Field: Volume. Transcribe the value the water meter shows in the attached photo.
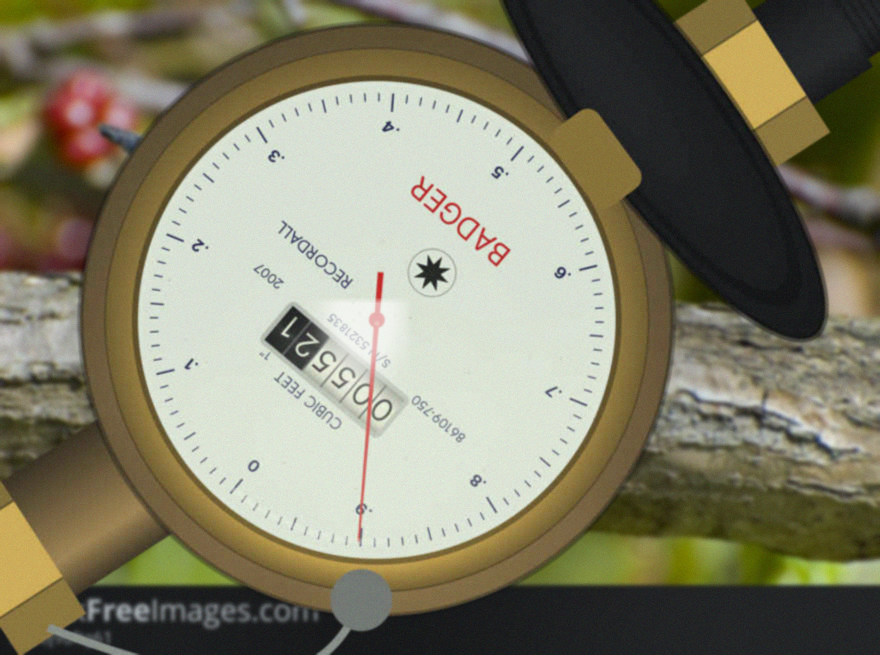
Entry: 5520.90 ft³
